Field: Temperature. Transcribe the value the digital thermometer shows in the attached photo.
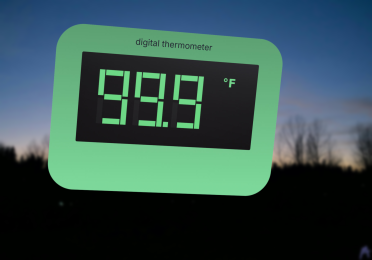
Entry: 99.9 °F
